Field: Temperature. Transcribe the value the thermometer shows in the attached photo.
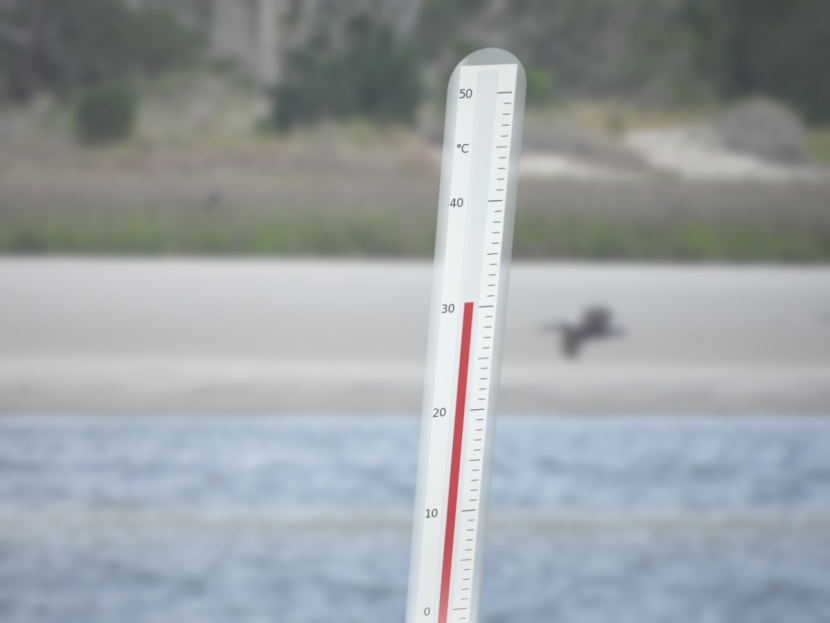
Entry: 30.5 °C
